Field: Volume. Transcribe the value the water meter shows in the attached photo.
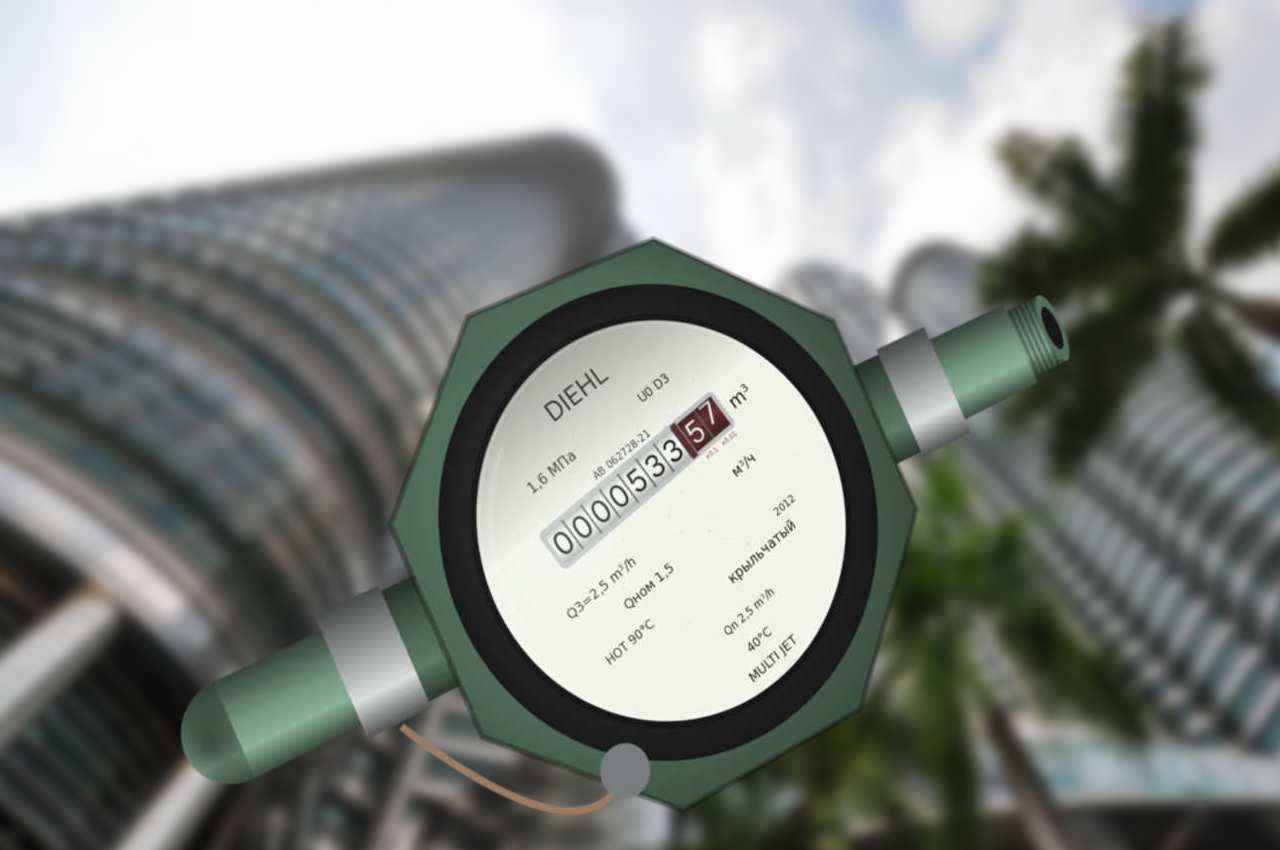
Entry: 533.57 m³
